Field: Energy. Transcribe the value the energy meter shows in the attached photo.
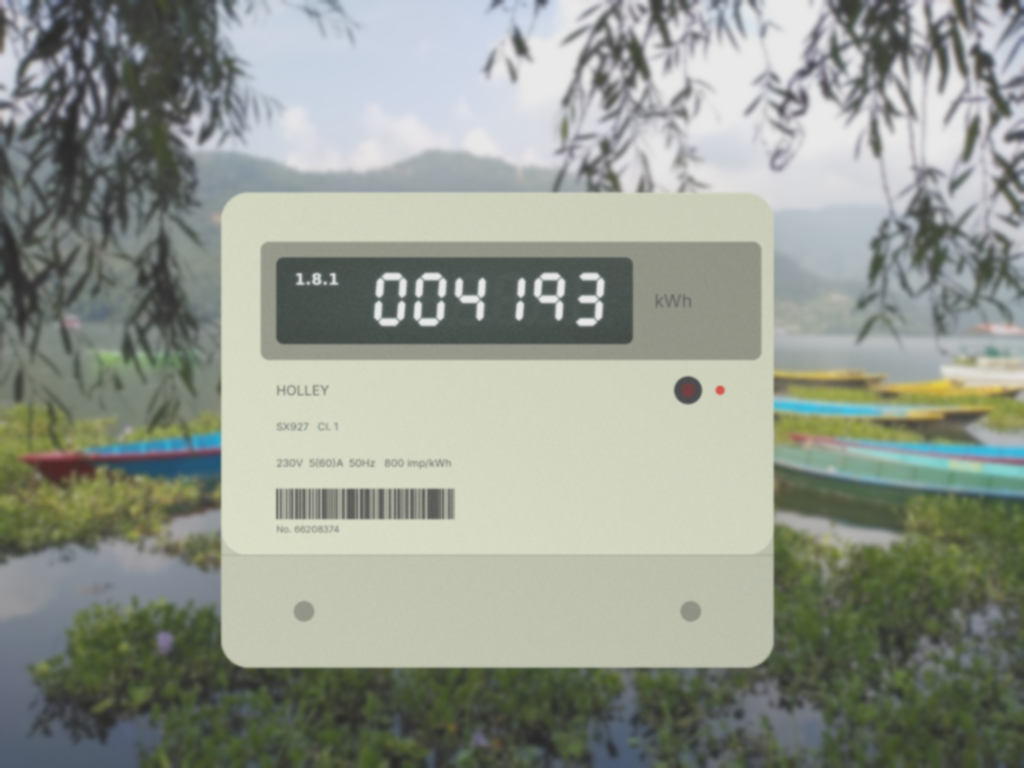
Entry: 4193 kWh
